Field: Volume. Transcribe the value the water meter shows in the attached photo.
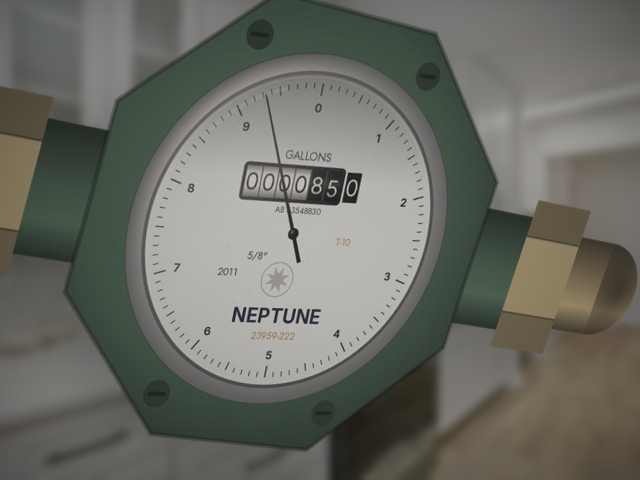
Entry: 849.3 gal
